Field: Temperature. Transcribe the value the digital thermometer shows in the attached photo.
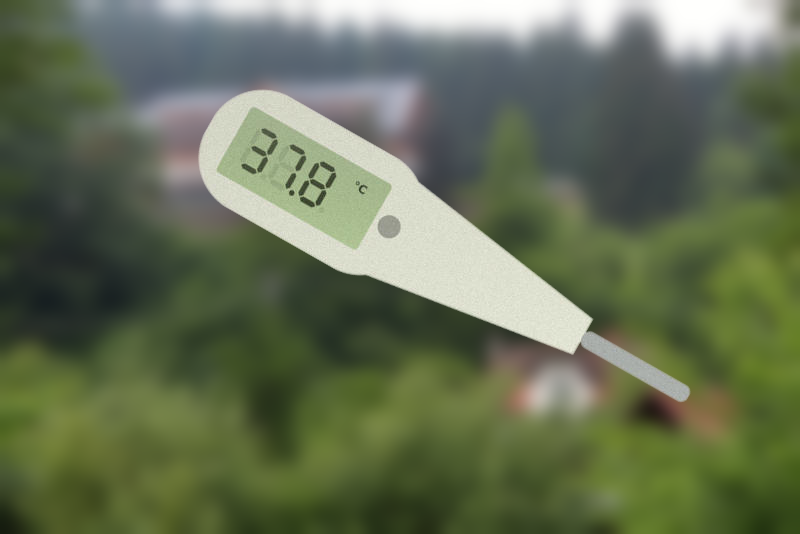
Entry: 37.8 °C
